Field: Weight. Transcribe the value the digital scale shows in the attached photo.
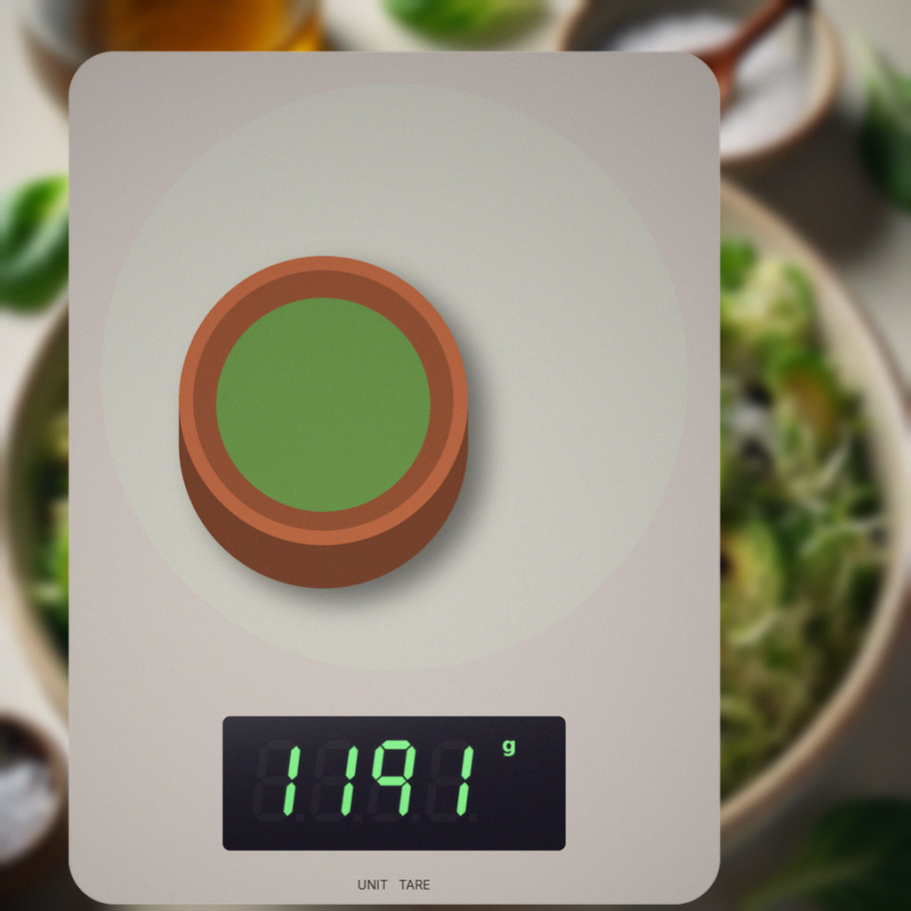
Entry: 1191 g
